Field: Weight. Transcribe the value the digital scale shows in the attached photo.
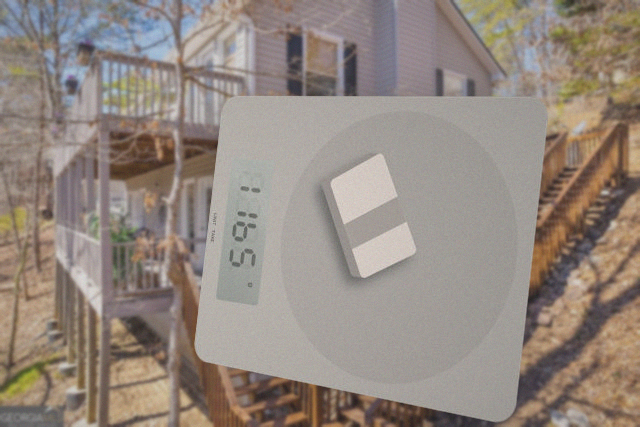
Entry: 1165 g
